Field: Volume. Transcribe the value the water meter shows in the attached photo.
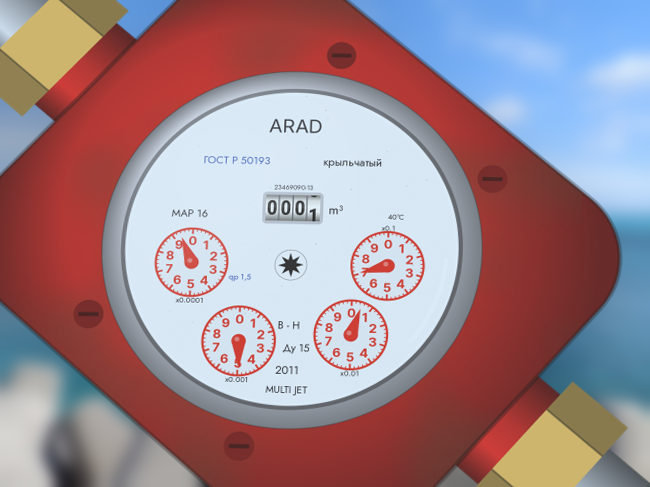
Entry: 0.7049 m³
